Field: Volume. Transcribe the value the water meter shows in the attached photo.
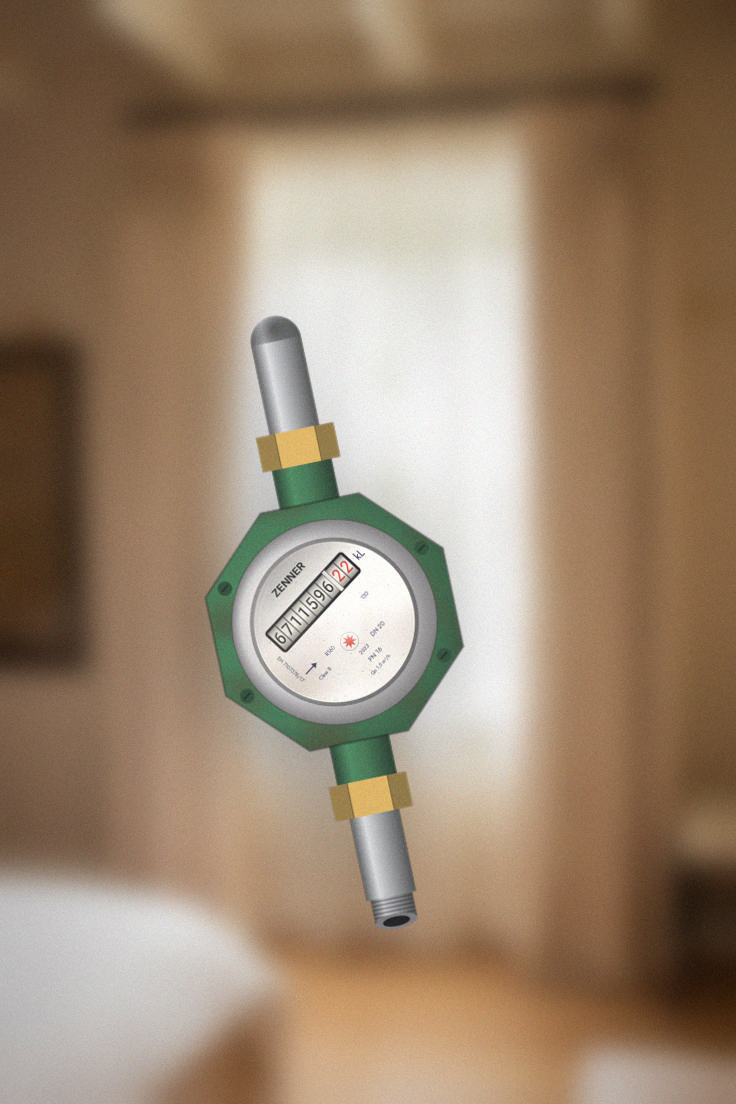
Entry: 6711596.22 kL
